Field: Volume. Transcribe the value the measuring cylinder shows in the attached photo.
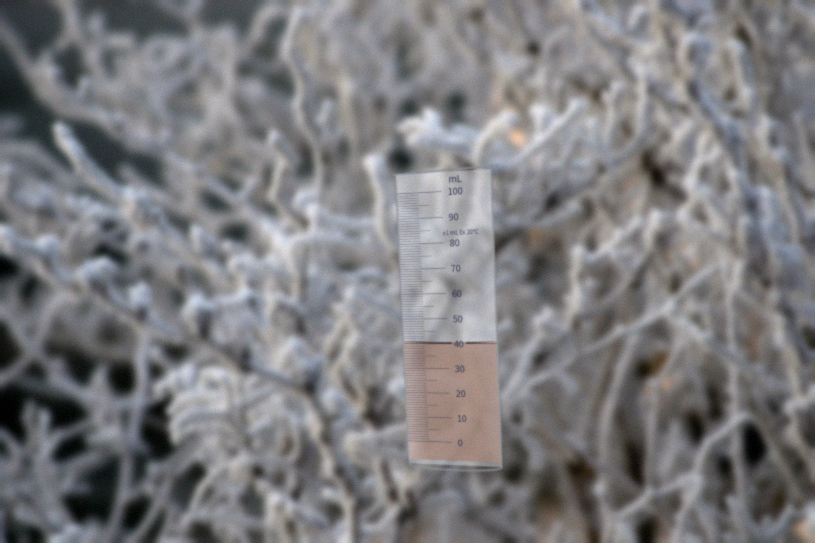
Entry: 40 mL
